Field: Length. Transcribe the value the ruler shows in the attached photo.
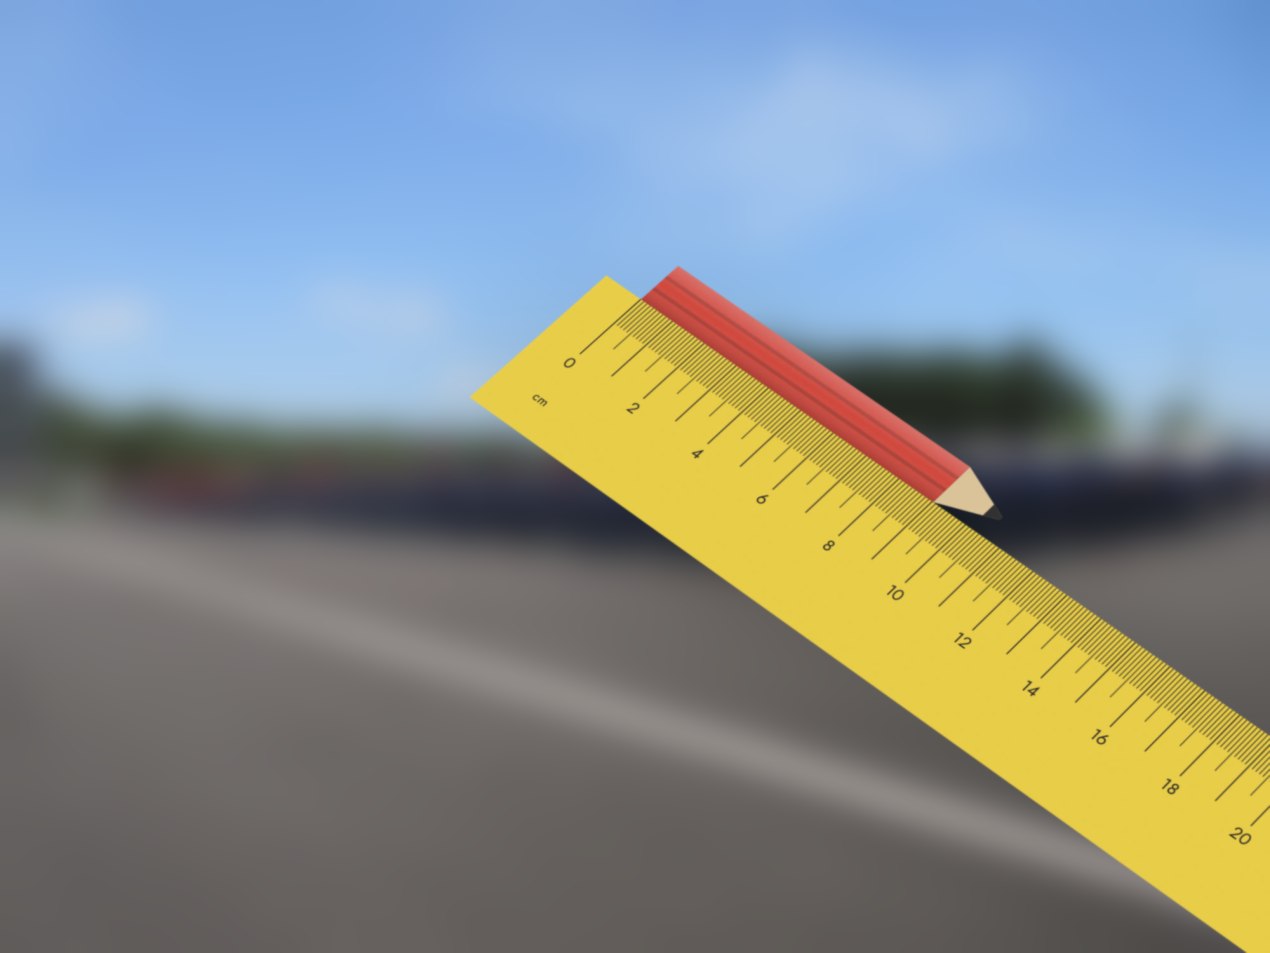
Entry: 10.5 cm
